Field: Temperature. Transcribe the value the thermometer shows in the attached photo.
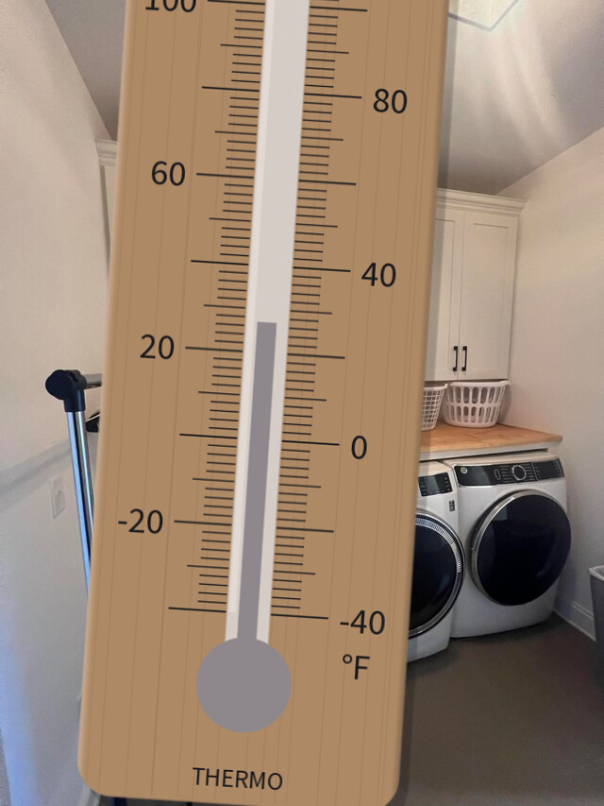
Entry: 27 °F
